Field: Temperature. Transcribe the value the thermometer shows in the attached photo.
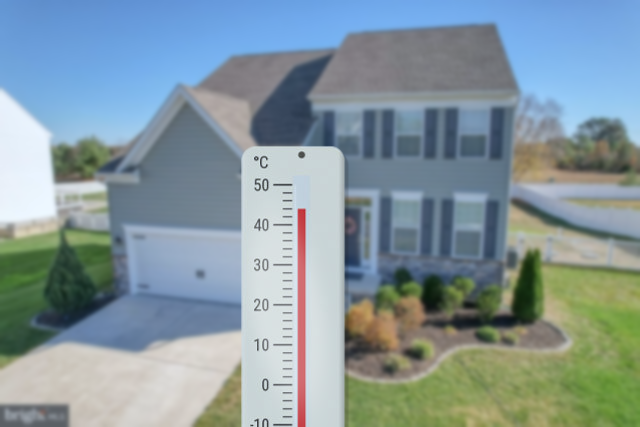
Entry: 44 °C
